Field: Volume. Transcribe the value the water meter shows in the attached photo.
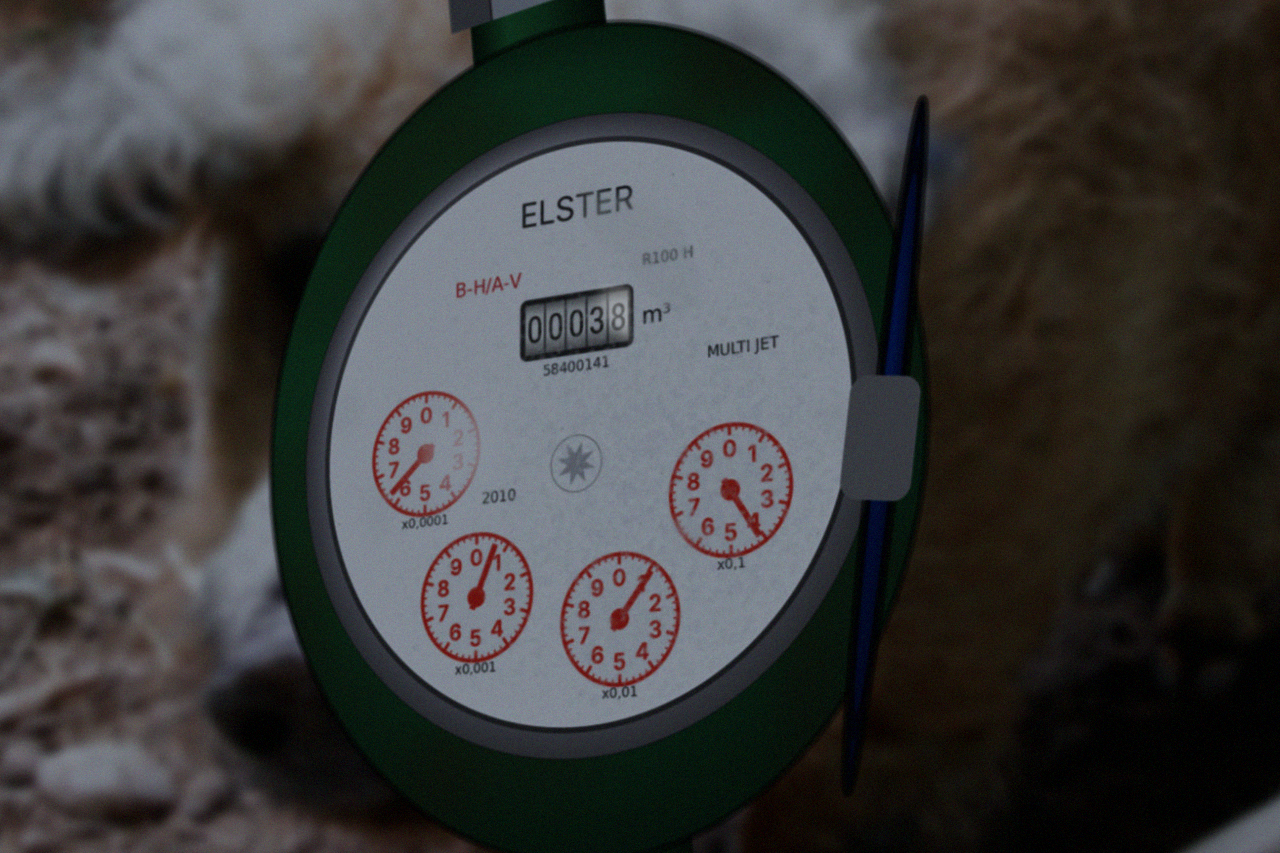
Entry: 38.4106 m³
